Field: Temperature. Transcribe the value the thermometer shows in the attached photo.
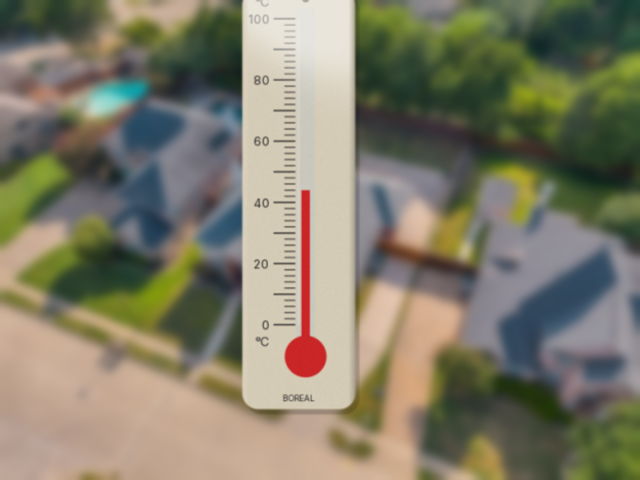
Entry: 44 °C
